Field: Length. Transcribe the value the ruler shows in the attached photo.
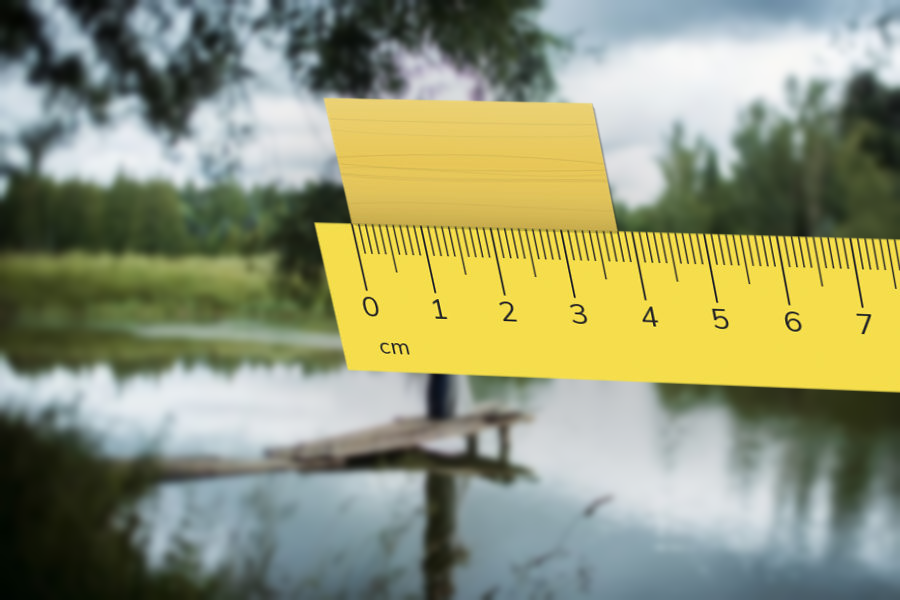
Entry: 3.8 cm
